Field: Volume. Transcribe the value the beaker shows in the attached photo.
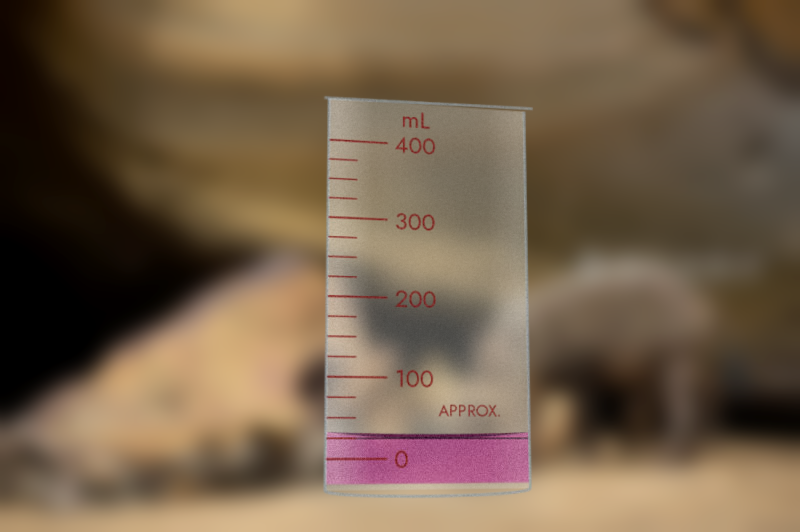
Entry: 25 mL
